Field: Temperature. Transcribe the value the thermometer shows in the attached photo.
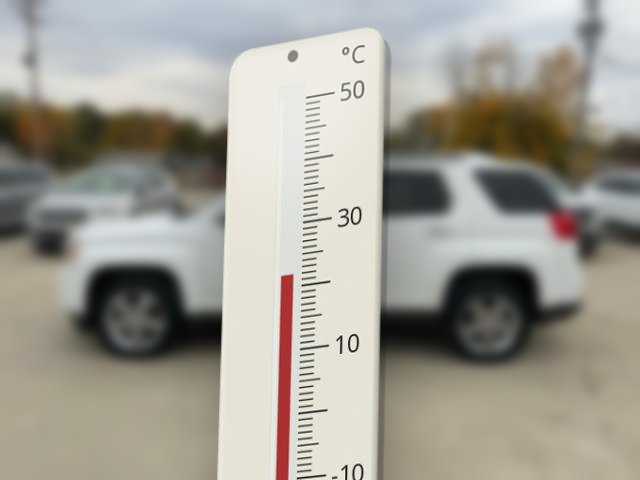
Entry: 22 °C
